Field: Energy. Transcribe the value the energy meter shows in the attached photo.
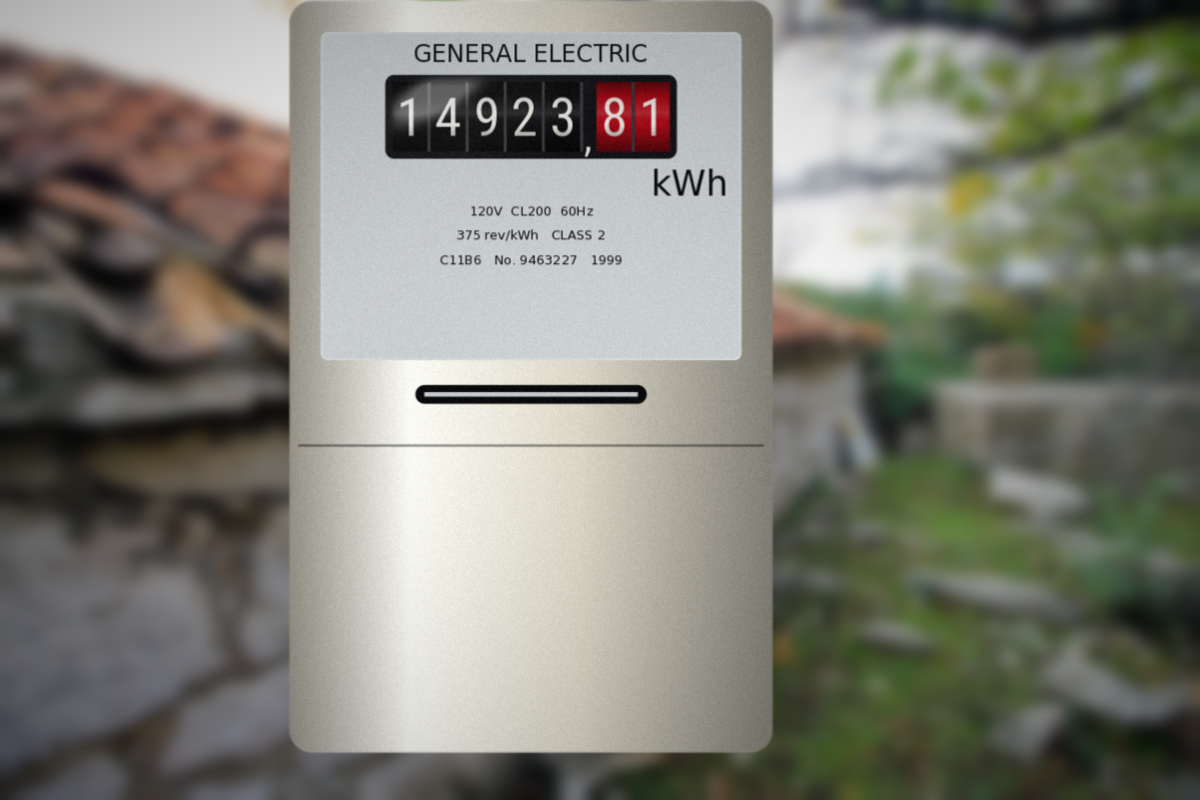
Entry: 14923.81 kWh
